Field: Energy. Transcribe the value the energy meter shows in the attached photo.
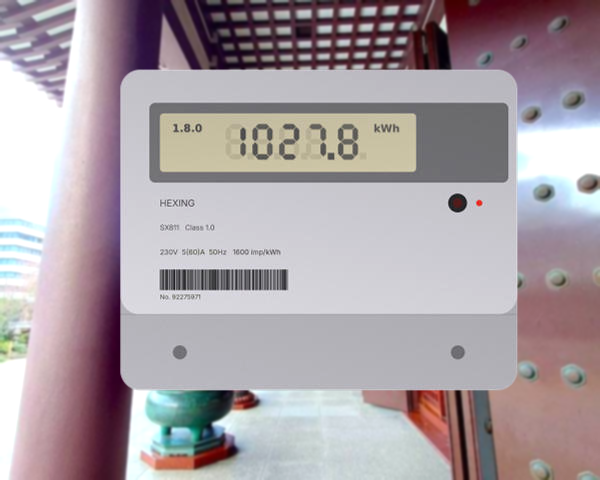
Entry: 1027.8 kWh
